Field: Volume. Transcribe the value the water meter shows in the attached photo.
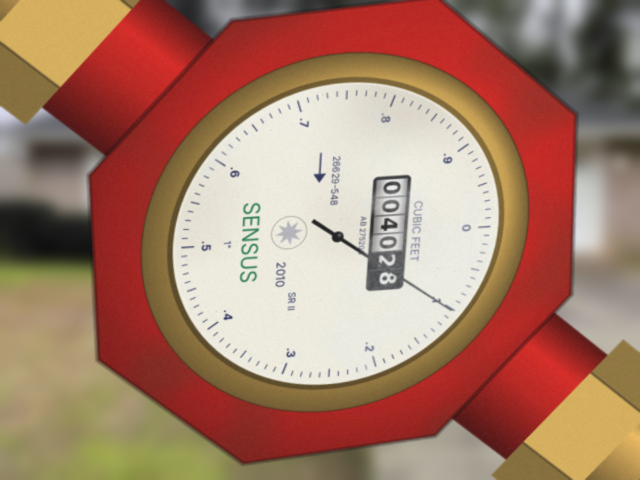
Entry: 4028.10 ft³
